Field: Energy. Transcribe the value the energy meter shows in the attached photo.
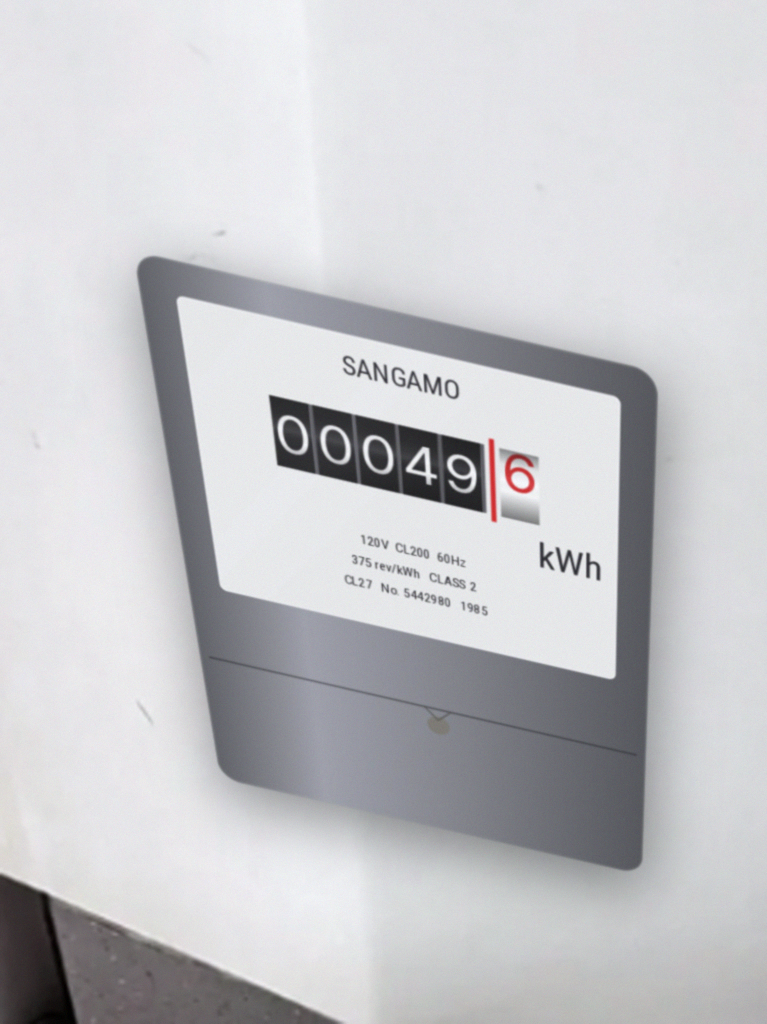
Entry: 49.6 kWh
